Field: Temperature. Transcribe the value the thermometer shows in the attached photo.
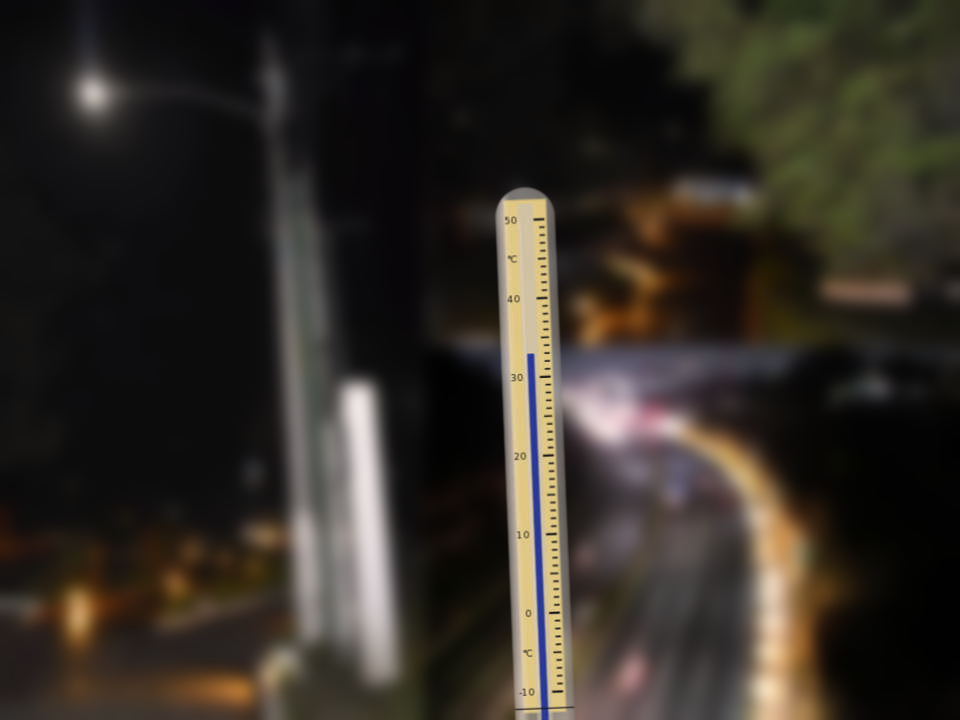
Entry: 33 °C
